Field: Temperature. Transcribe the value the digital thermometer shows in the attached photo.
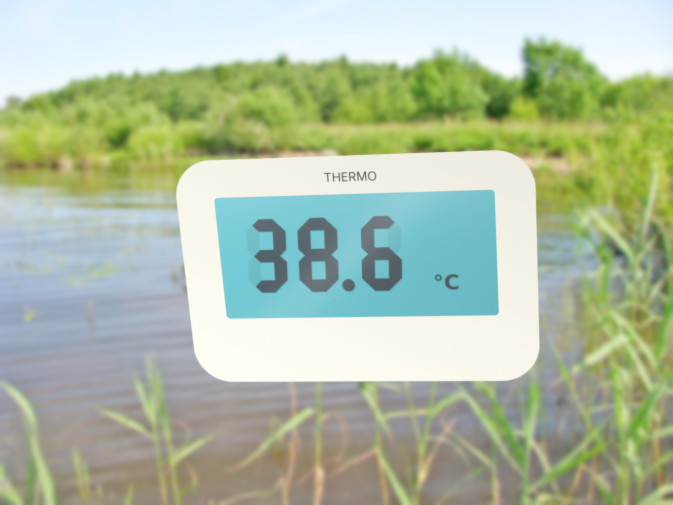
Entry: 38.6 °C
